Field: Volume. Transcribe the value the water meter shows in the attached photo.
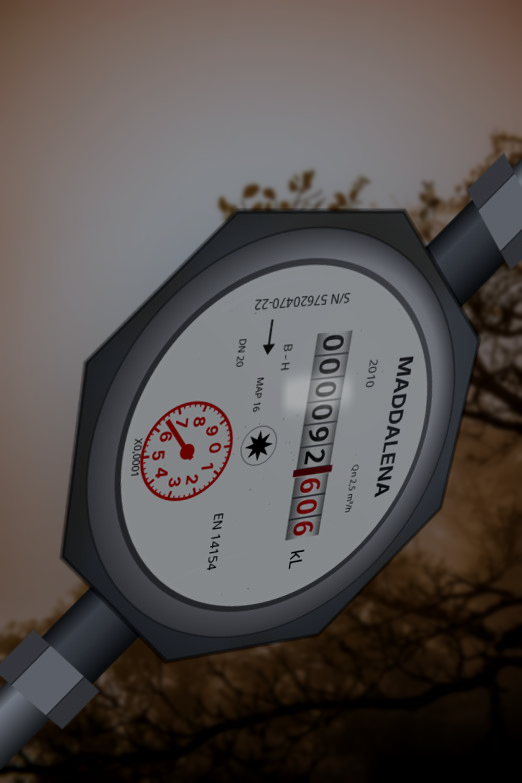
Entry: 92.6066 kL
